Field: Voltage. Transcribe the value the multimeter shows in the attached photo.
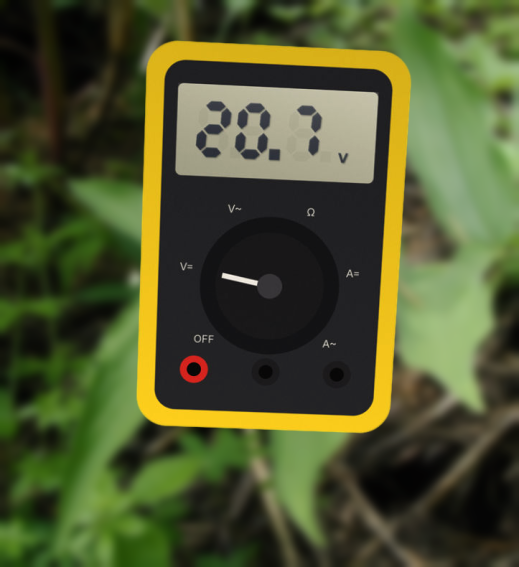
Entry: 20.7 V
